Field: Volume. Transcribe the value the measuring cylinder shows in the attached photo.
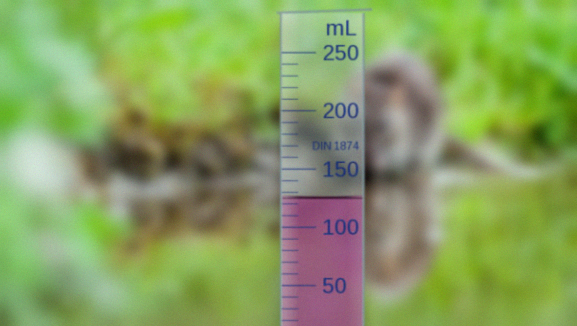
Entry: 125 mL
